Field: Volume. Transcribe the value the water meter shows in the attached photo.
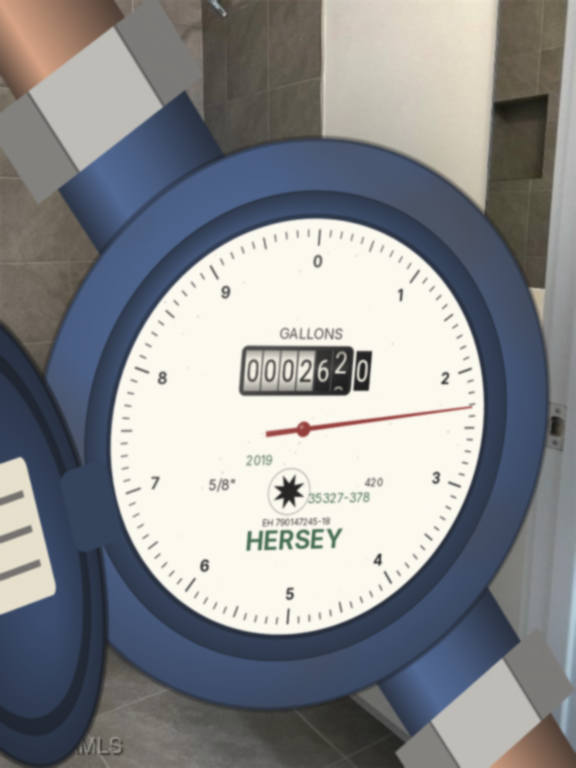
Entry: 2622.3 gal
